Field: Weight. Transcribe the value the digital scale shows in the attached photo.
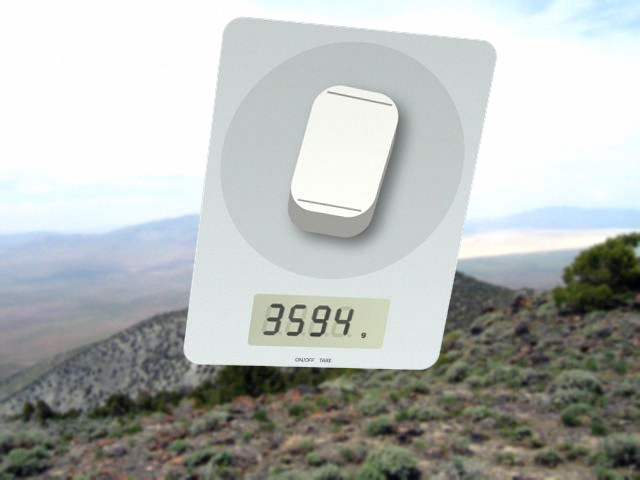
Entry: 3594 g
